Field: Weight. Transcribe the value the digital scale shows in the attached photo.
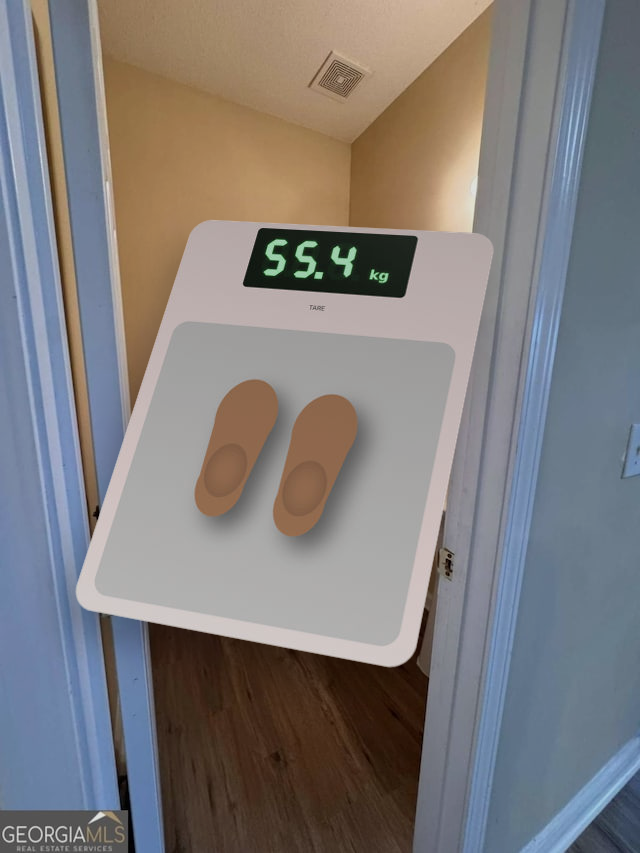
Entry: 55.4 kg
